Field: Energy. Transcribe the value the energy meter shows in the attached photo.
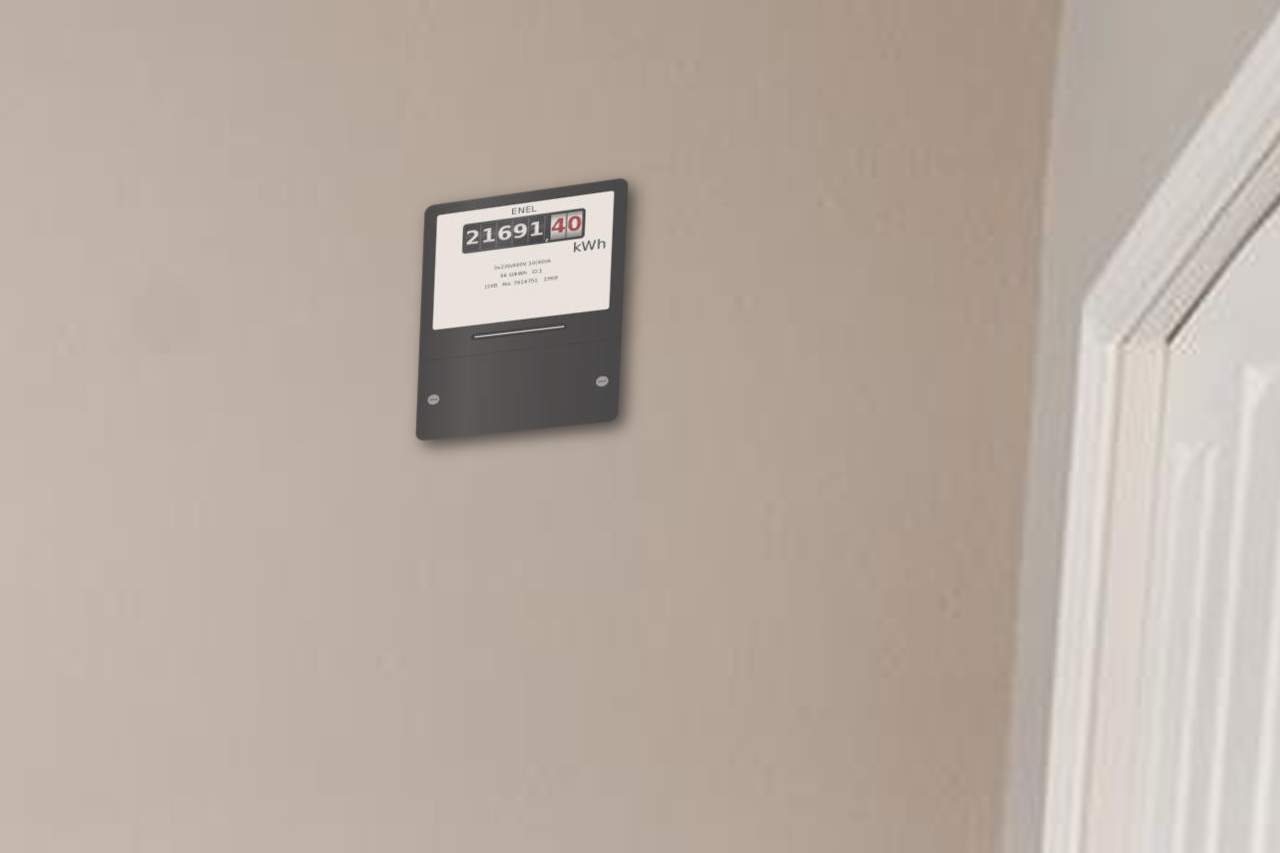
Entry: 21691.40 kWh
